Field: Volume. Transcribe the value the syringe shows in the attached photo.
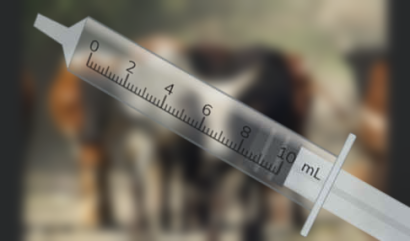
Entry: 8.4 mL
